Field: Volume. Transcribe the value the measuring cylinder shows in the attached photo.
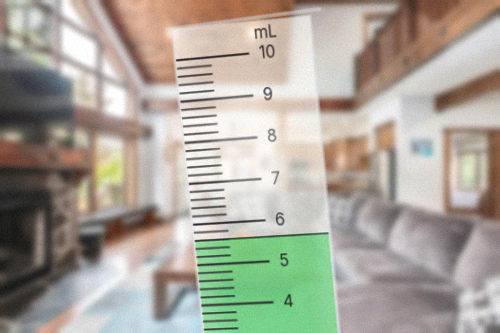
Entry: 5.6 mL
